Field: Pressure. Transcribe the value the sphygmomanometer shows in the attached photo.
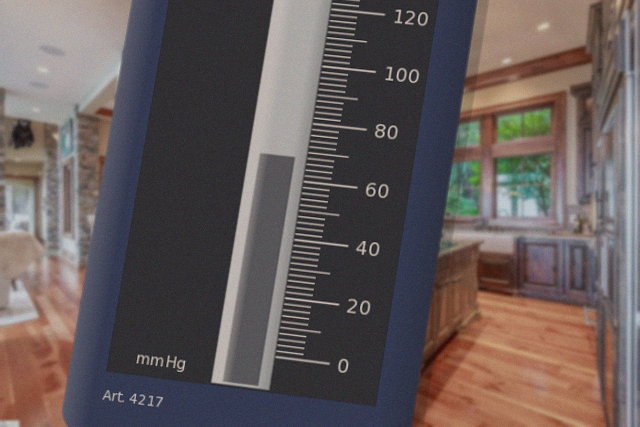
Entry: 68 mmHg
